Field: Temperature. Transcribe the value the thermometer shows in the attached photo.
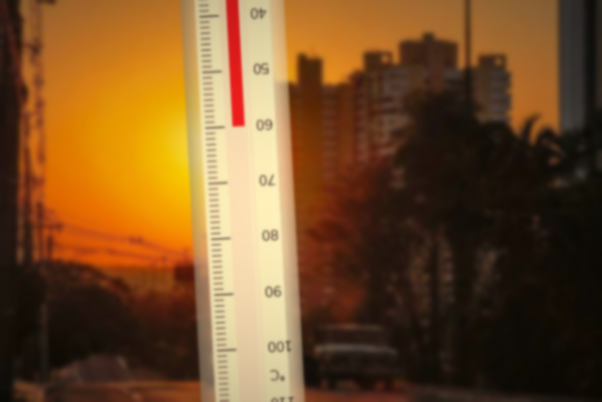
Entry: 60 °C
